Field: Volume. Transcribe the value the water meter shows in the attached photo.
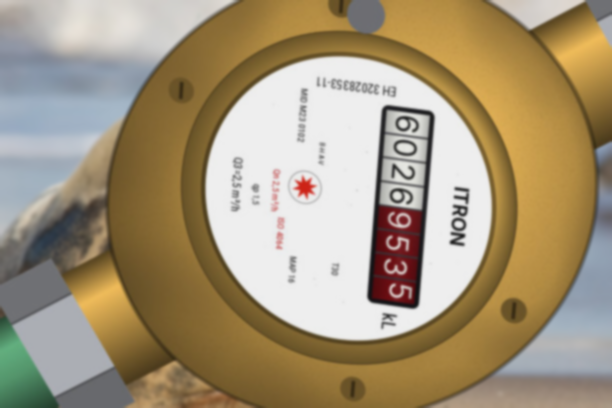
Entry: 6026.9535 kL
